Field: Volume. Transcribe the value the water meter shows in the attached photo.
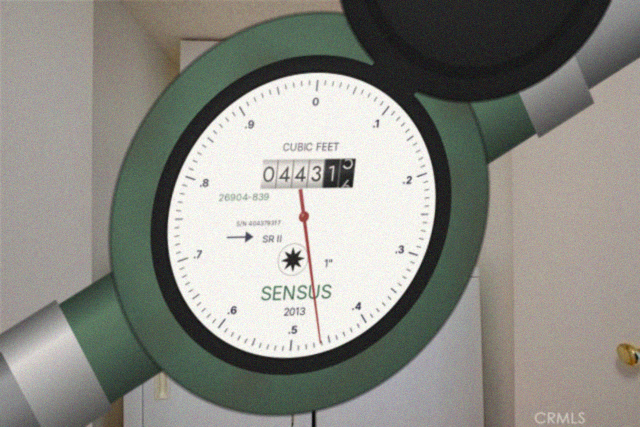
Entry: 44315.46 ft³
